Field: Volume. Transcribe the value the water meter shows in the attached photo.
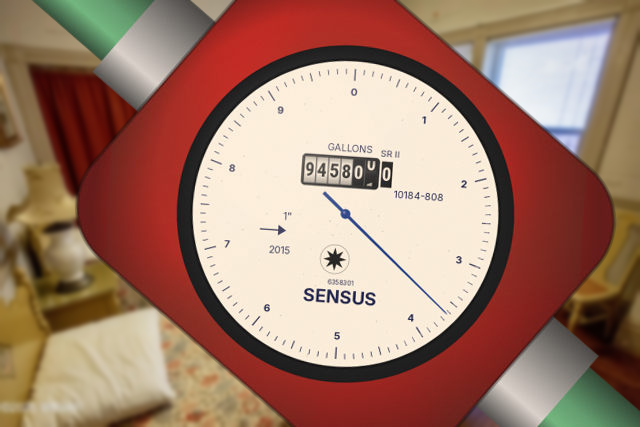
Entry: 9458003.6 gal
